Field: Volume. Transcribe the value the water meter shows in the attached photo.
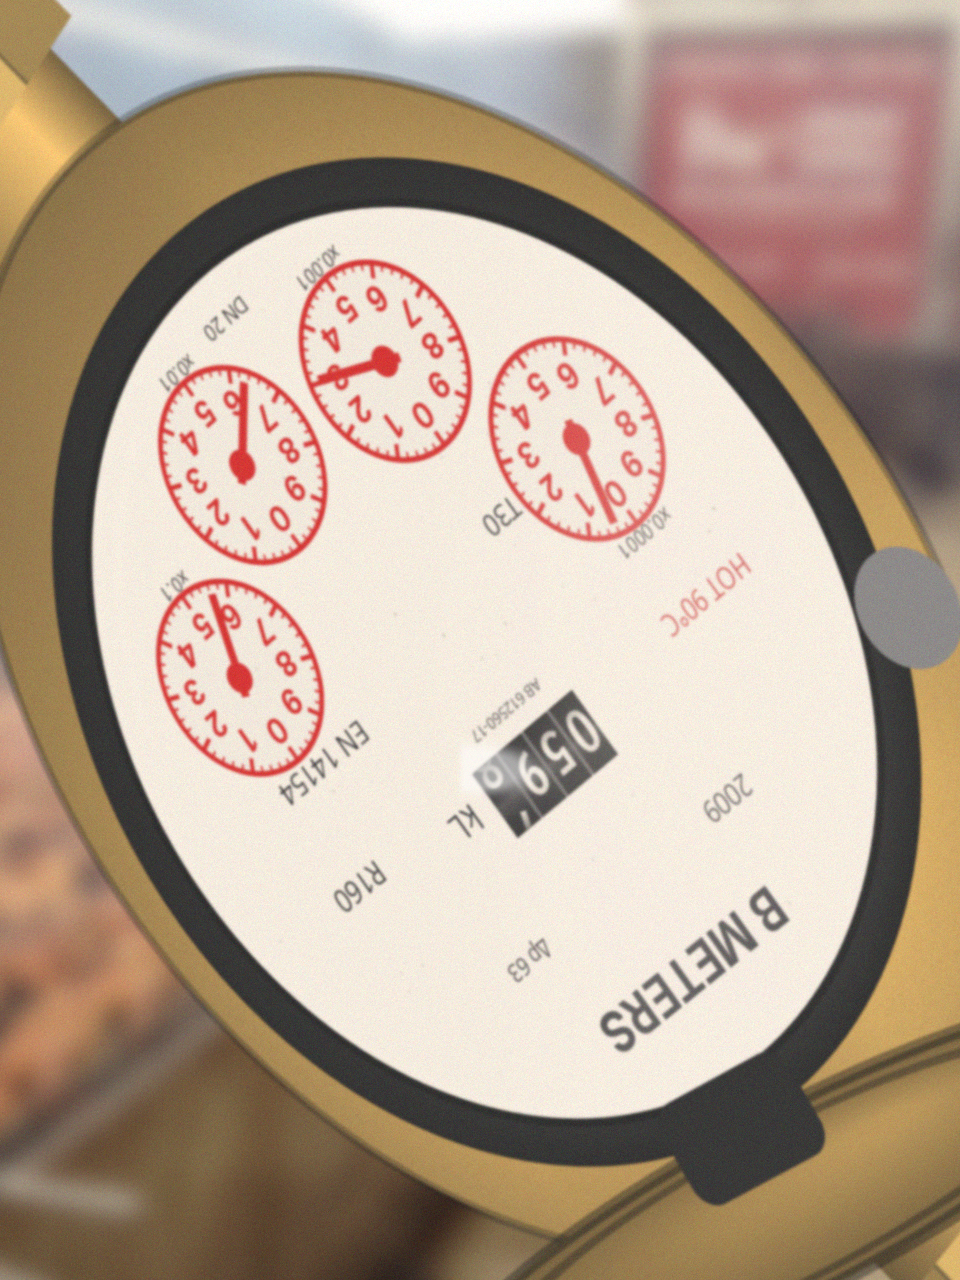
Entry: 597.5630 kL
